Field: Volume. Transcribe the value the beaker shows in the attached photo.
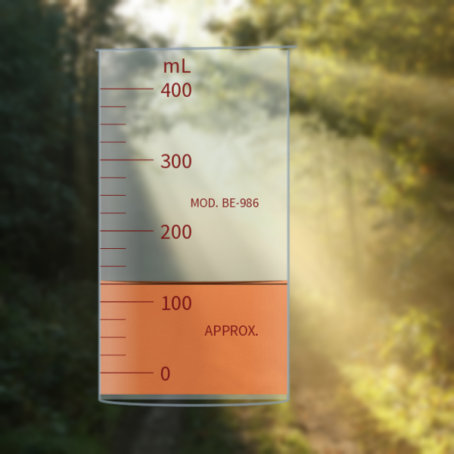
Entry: 125 mL
